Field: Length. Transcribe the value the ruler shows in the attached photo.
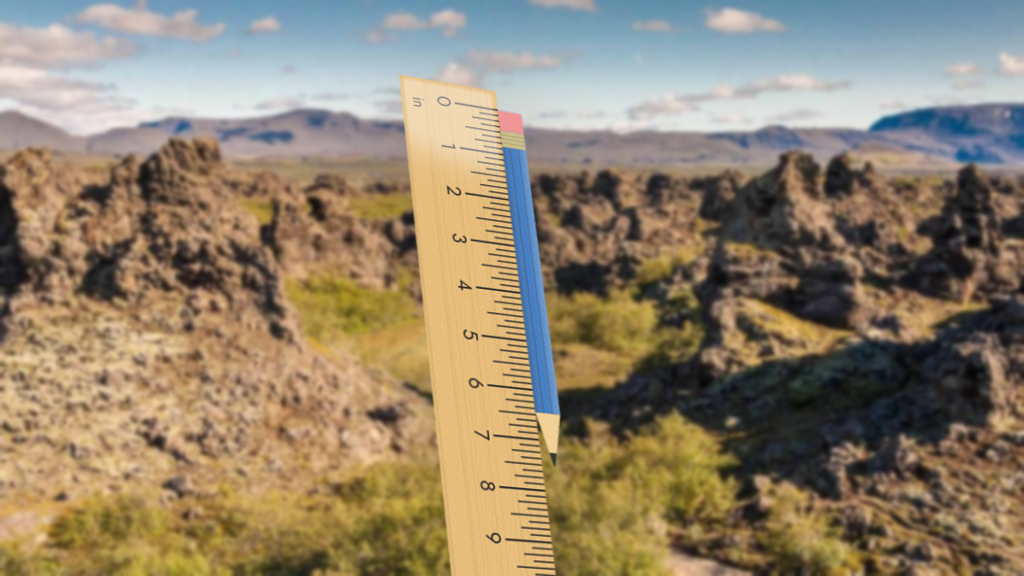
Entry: 7.5 in
